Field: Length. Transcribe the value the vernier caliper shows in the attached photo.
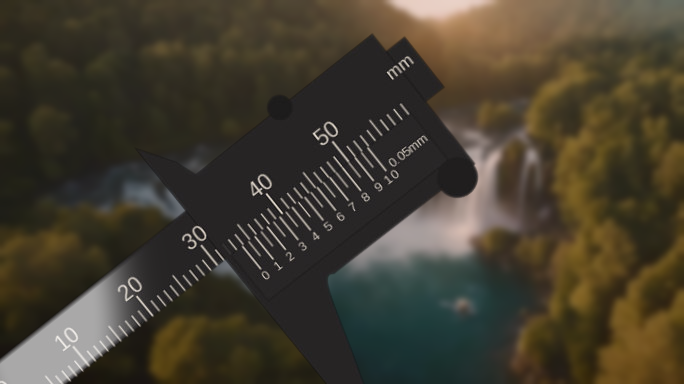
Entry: 33.8 mm
